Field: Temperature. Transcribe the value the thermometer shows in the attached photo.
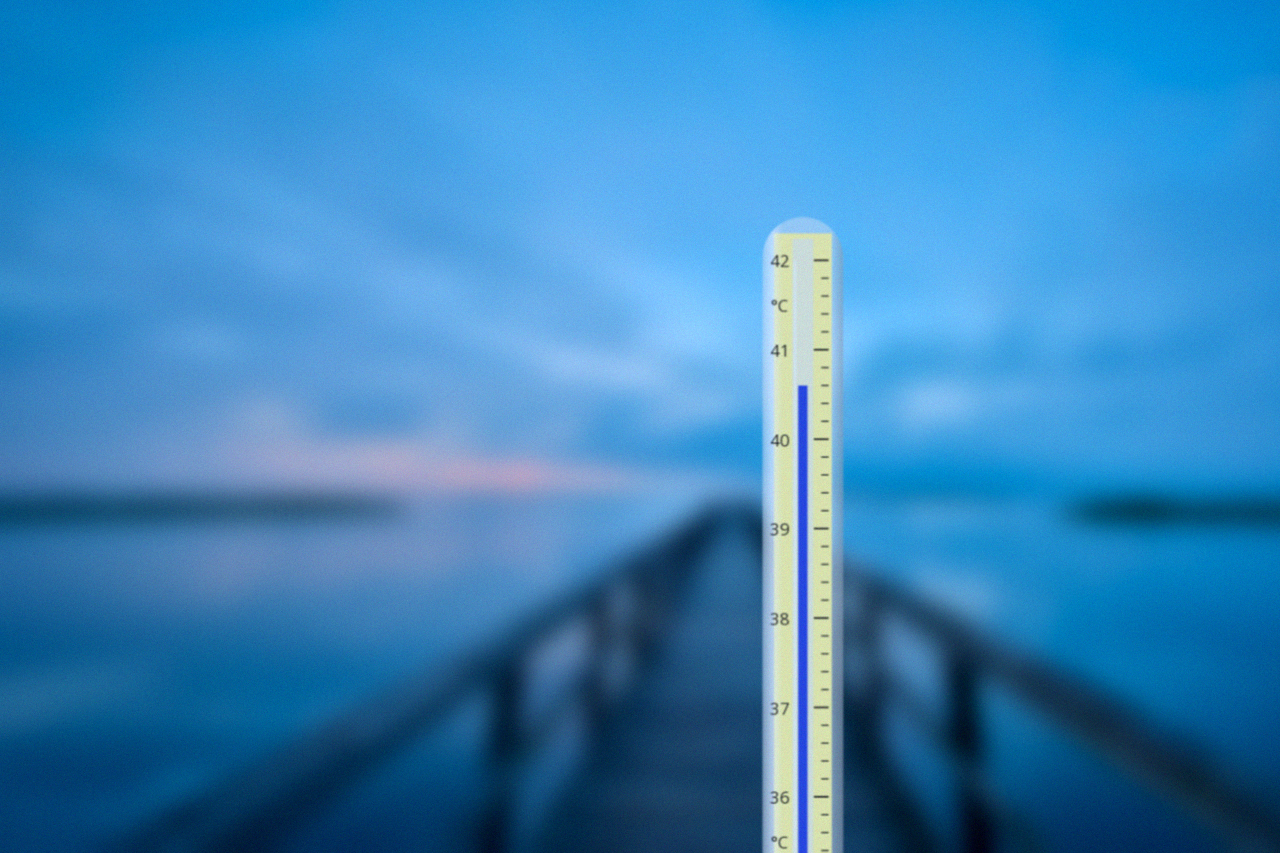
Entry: 40.6 °C
